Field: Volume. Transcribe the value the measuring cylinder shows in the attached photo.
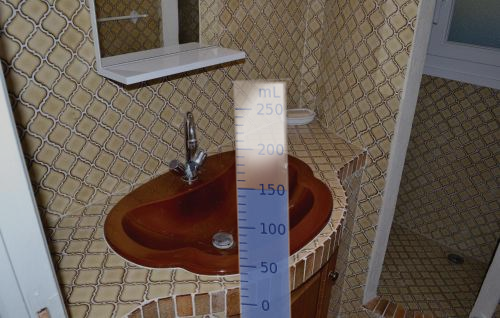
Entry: 150 mL
